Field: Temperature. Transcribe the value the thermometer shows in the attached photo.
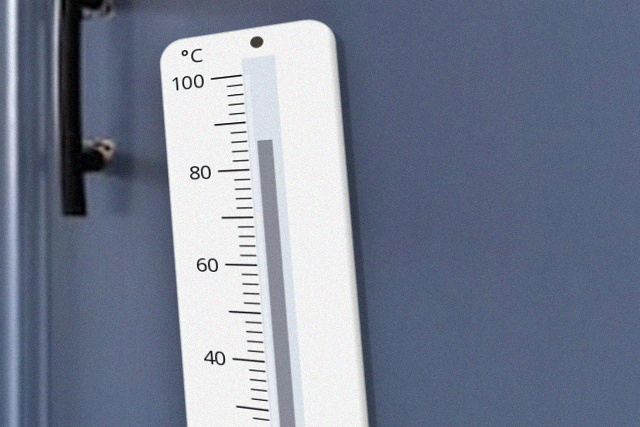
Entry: 86 °C
